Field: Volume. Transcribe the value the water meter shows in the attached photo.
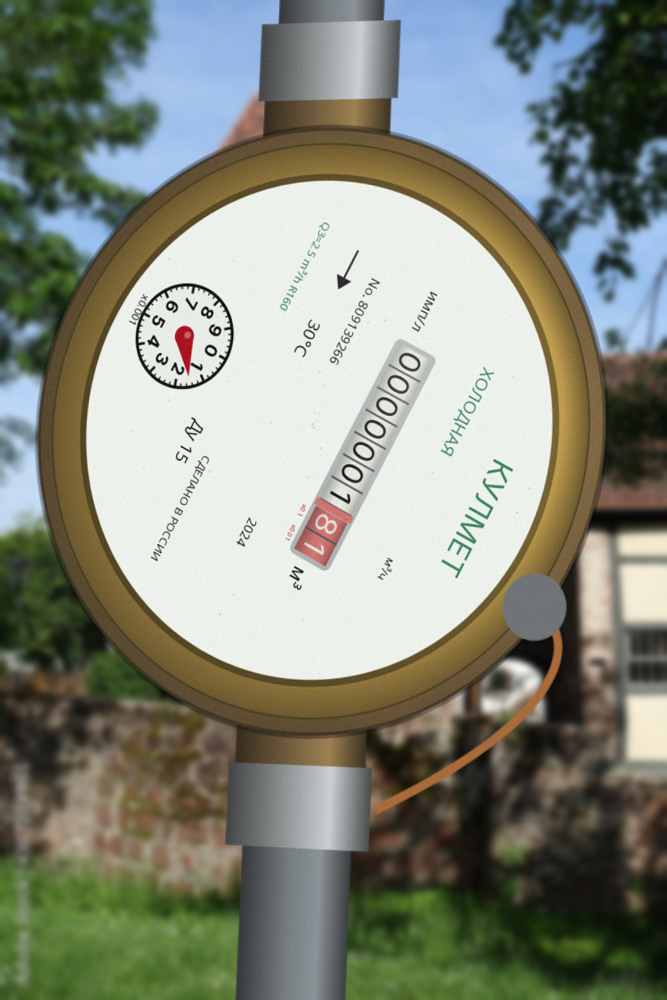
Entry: 1.811 m³
